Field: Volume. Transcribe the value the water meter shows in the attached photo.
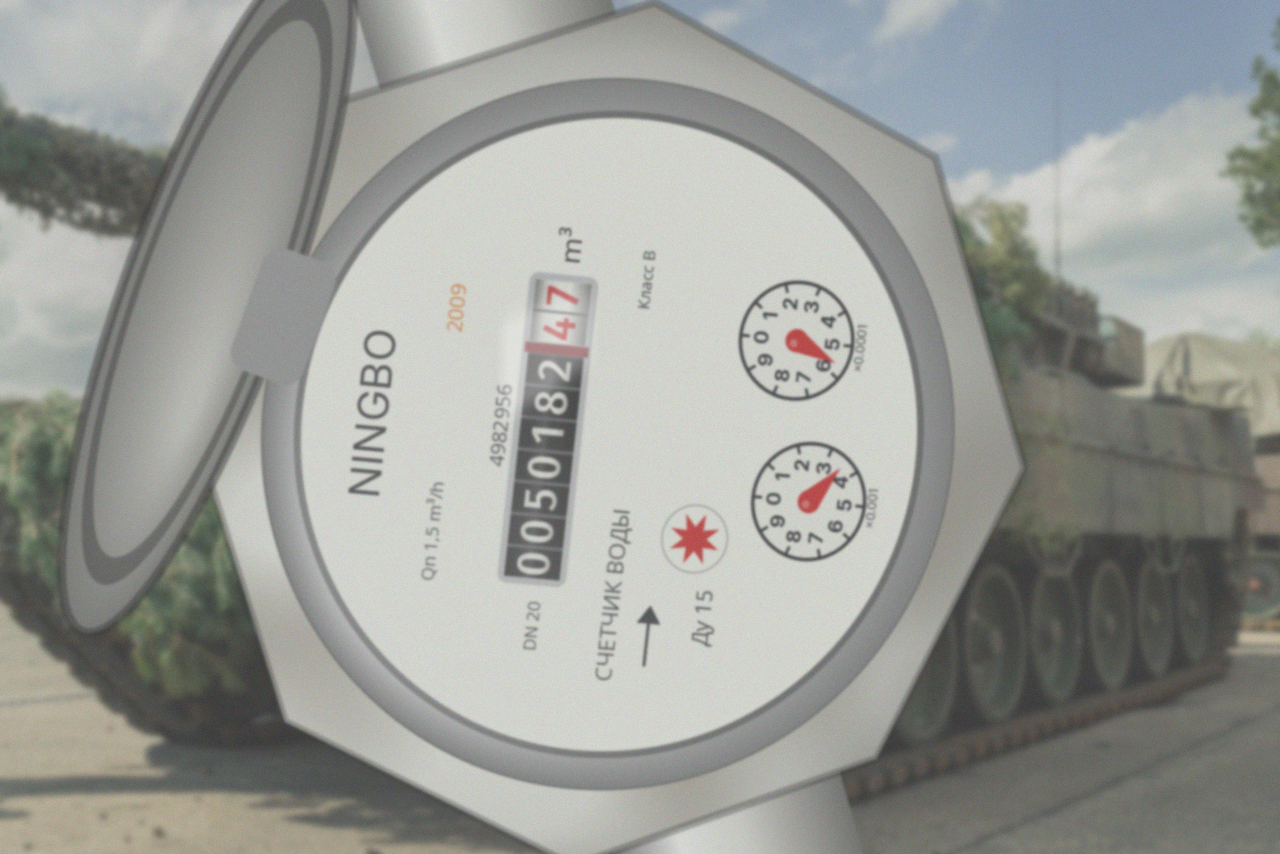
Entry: 50182.4735 m³
